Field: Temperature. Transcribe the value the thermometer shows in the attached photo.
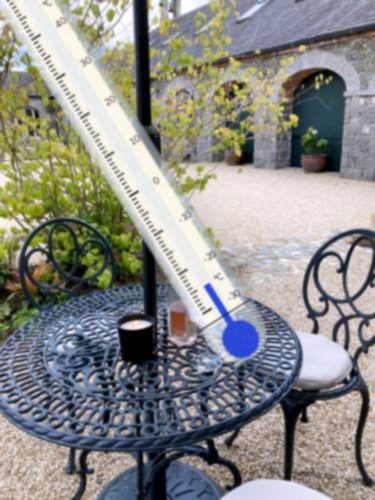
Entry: -25 °C
